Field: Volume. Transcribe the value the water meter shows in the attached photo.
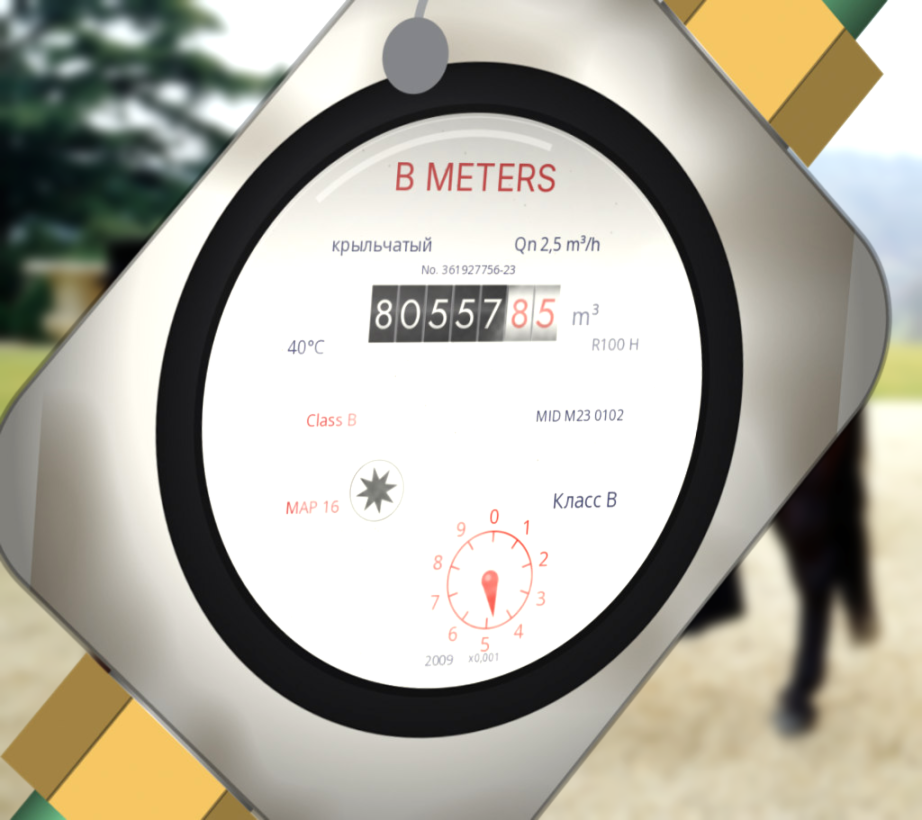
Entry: 80557.854 m³
